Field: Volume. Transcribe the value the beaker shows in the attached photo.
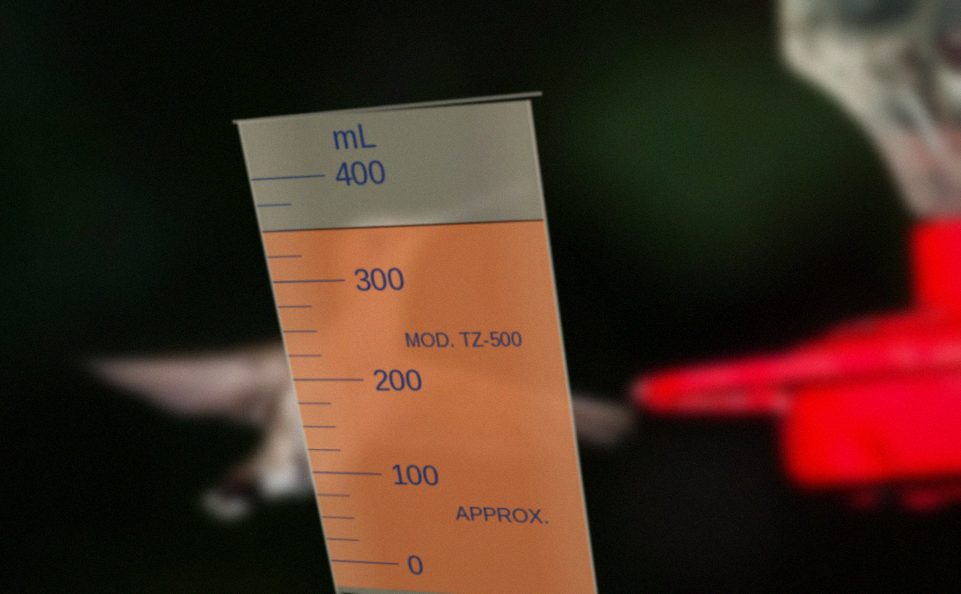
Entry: 350 mL
